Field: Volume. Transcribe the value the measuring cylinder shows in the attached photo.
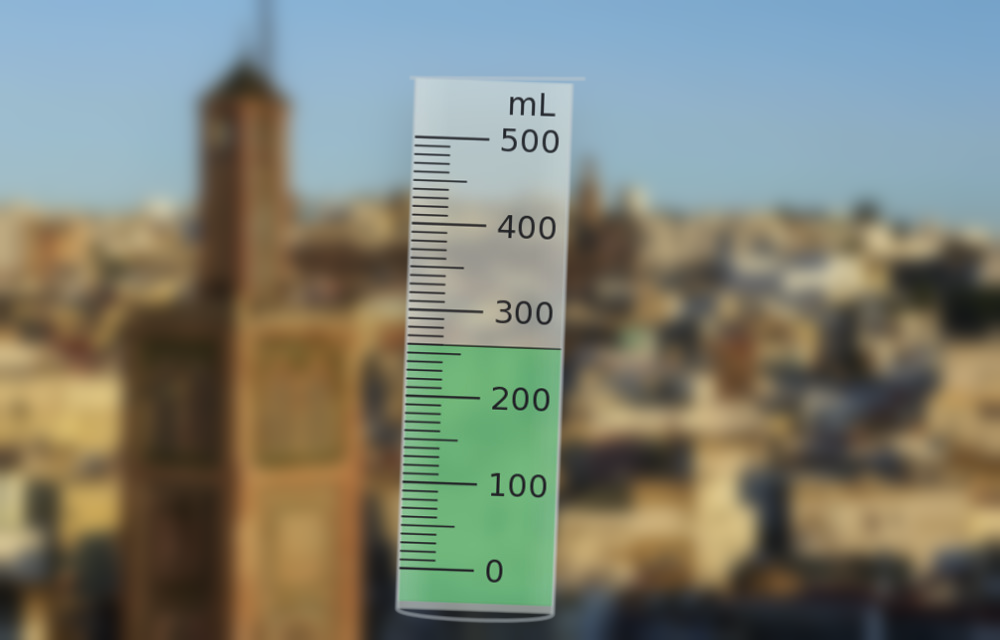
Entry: 260 mL
